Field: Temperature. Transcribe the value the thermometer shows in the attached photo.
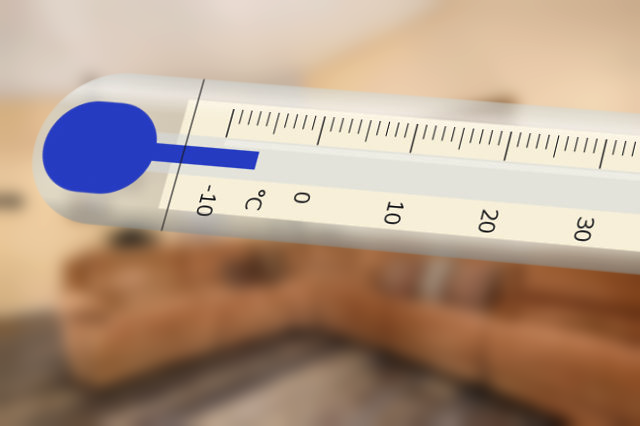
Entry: -6 °C
